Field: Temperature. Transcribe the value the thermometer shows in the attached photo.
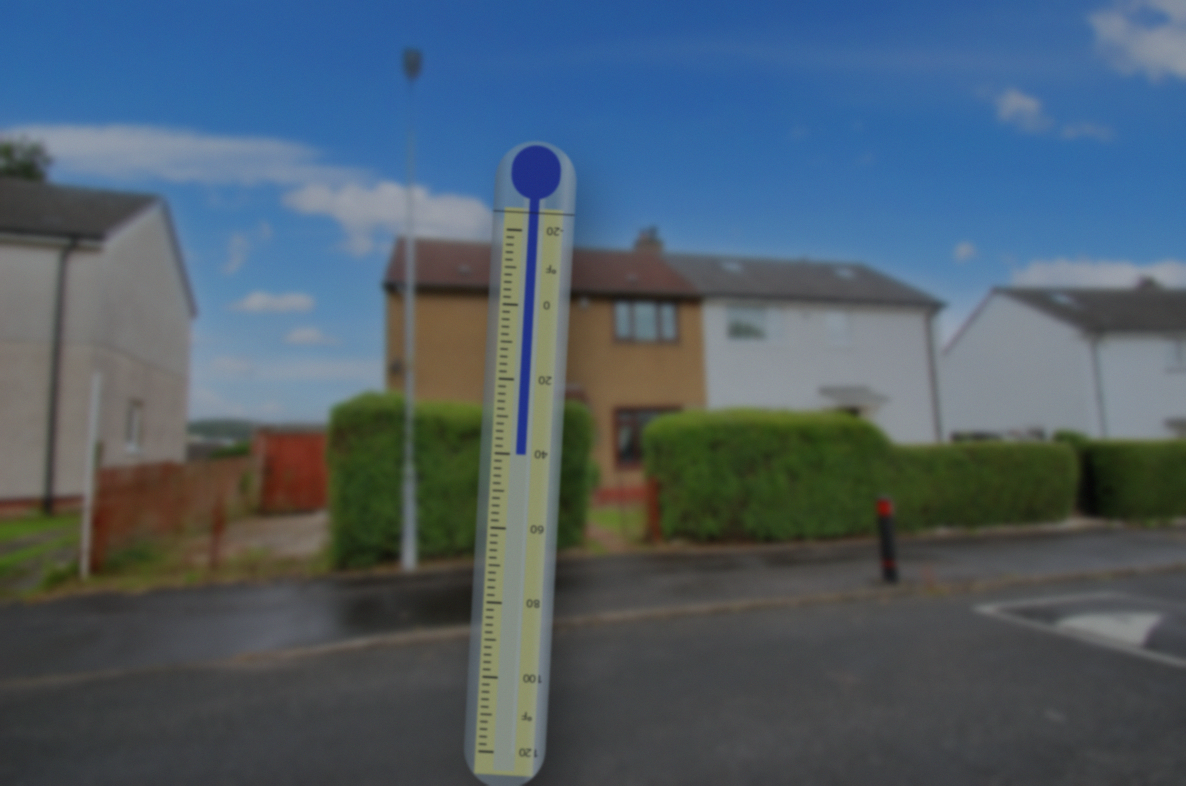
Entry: 40 °F
